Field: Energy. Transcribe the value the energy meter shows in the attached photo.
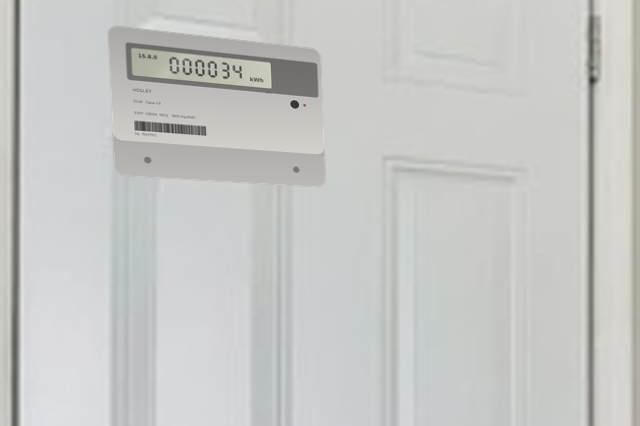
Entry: 34 kWh
